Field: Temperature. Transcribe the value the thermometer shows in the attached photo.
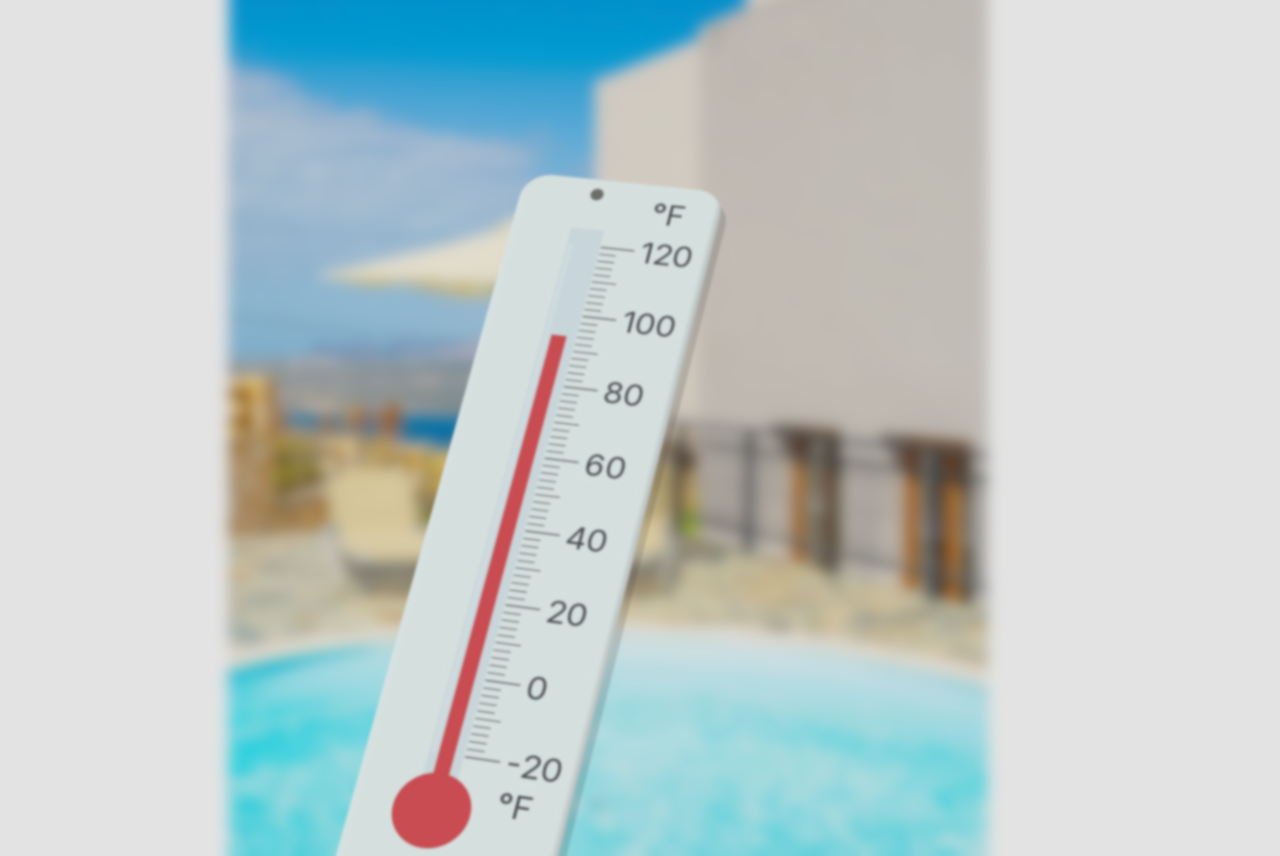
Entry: 94 °F
